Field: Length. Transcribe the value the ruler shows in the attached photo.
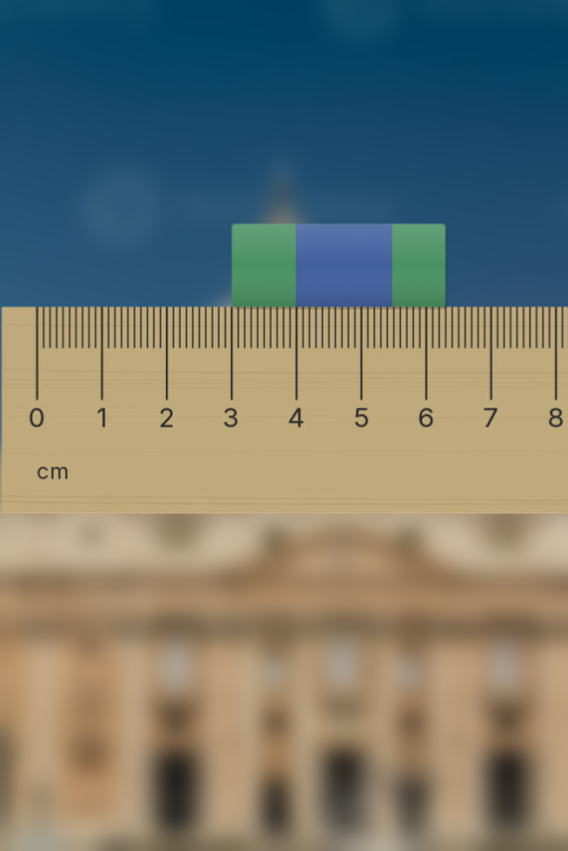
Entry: 3.3 cm
